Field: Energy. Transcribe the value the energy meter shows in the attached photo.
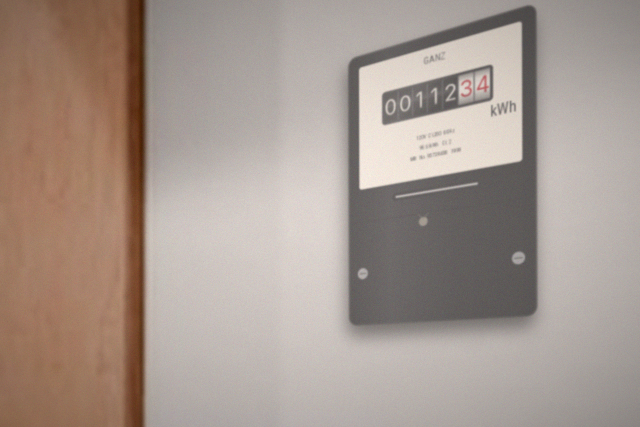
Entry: 112.34 kWh
